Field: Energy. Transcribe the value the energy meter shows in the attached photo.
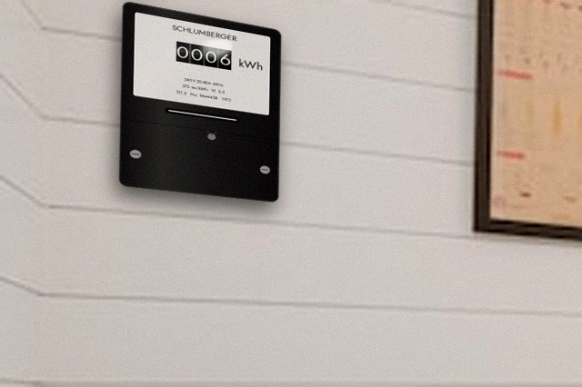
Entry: 6 kWh
